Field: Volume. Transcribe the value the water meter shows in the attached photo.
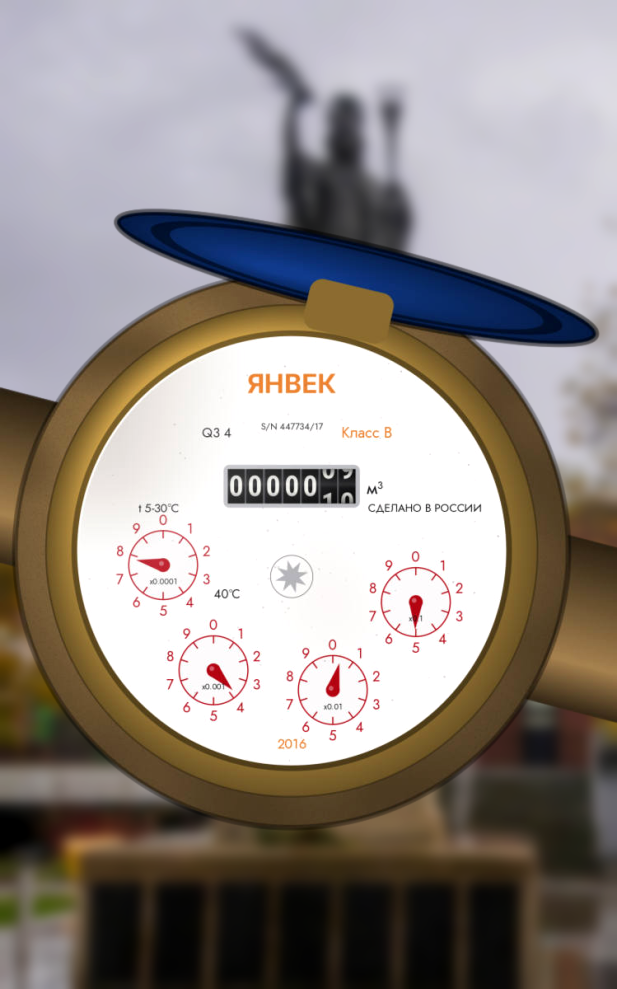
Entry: 9.5037 m³
